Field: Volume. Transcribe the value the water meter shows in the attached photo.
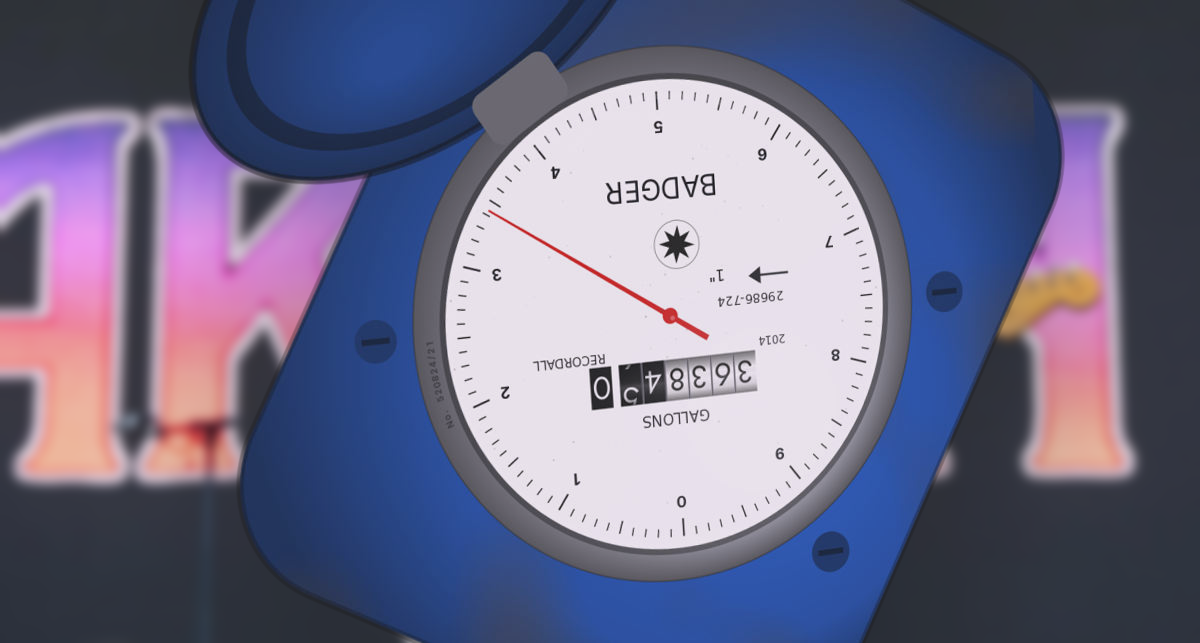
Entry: 3638453.4 gal
